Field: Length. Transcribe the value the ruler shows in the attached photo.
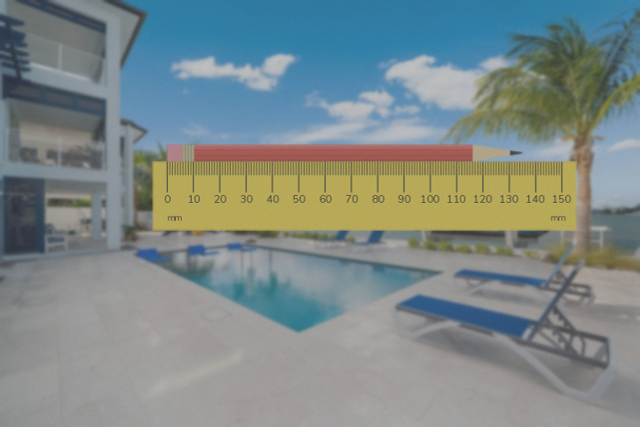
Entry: 135 mm
